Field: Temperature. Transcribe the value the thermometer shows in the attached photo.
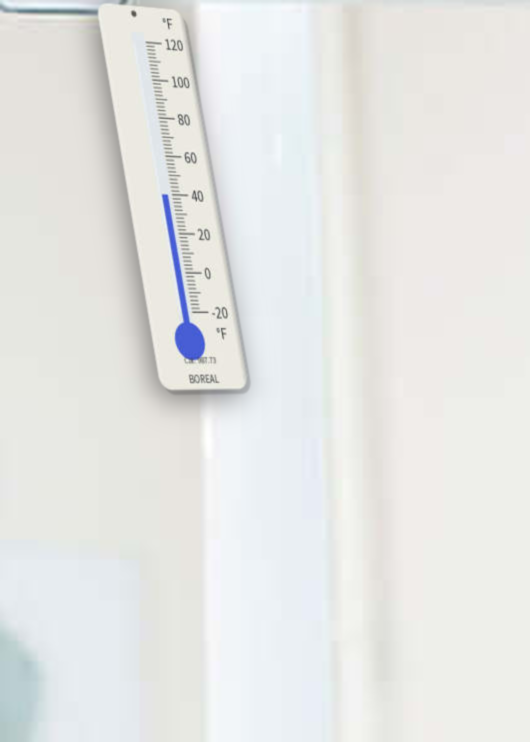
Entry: 40 °F
